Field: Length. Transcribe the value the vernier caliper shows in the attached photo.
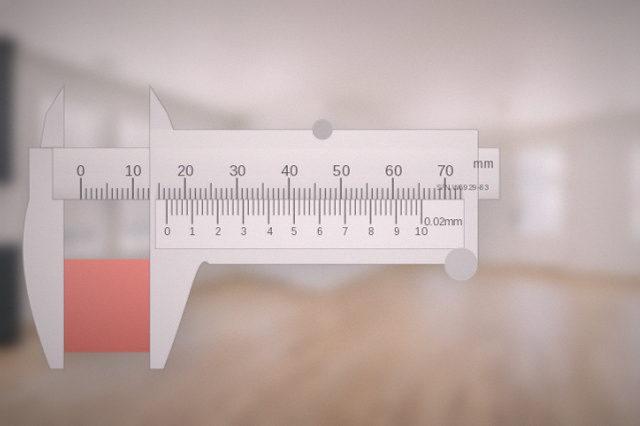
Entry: 16.5 mm
